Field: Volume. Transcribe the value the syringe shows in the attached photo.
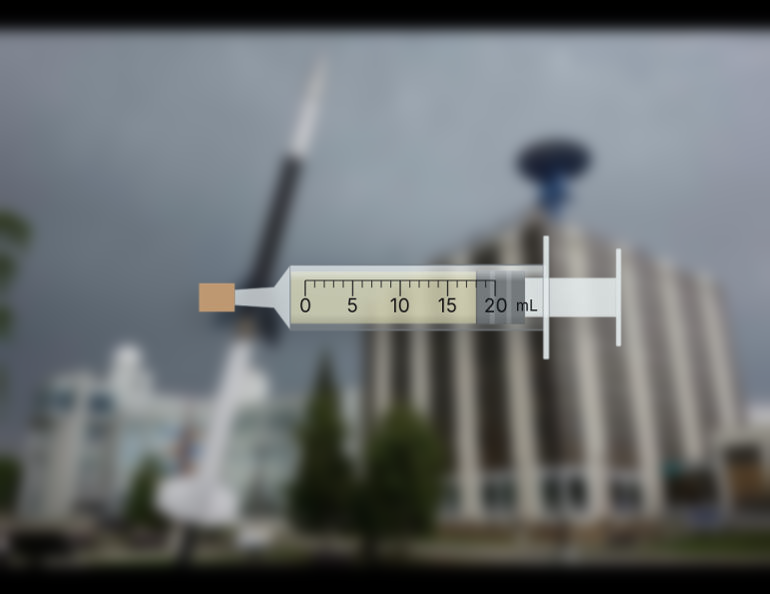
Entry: 18 mL
